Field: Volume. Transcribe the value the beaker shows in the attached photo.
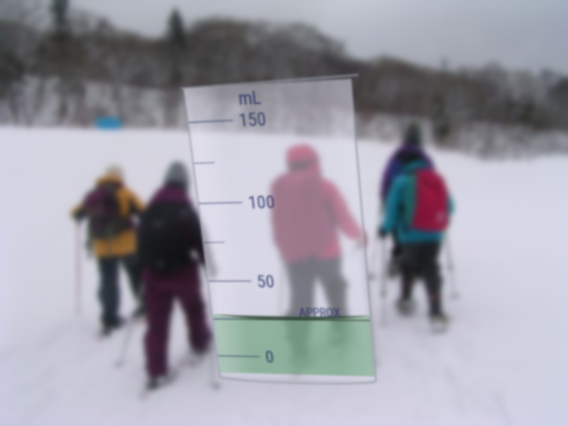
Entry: 25 mL
